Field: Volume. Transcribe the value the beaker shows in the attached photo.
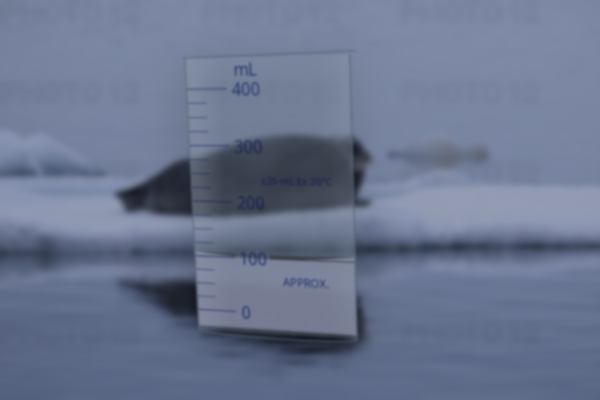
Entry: 100 mL
